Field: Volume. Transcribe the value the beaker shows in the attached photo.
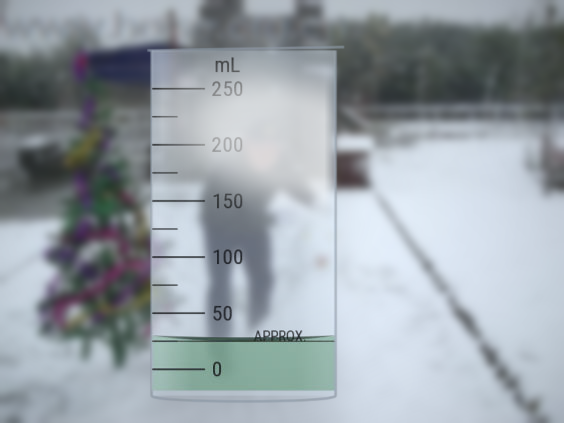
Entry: 25 mL
